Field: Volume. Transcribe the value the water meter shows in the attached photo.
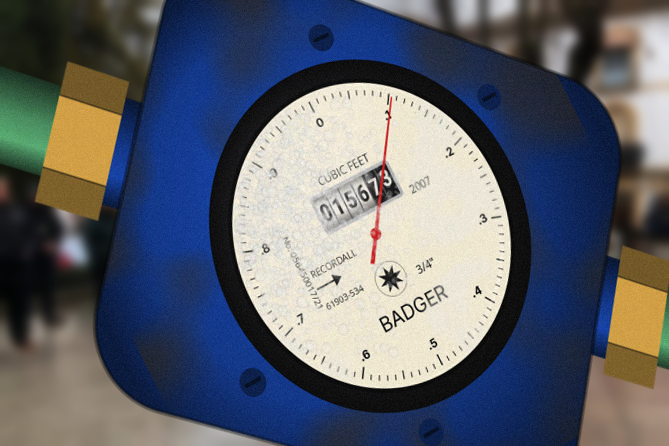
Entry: 15673.10 ft³
